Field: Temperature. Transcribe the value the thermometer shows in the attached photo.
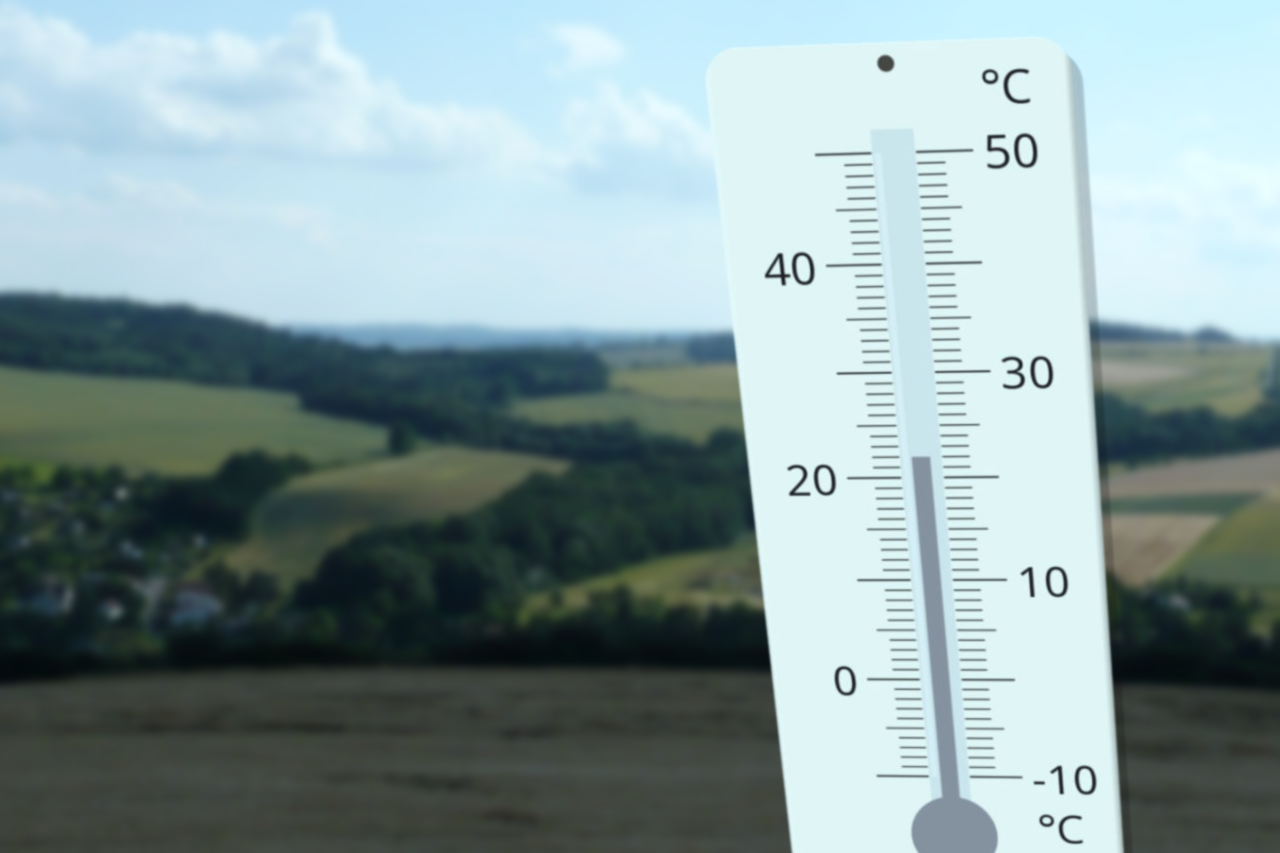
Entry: 22 °C
